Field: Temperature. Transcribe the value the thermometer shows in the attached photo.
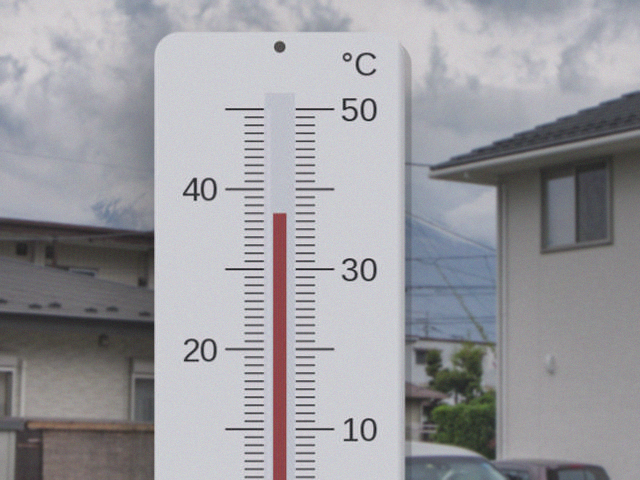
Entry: 37 °C
